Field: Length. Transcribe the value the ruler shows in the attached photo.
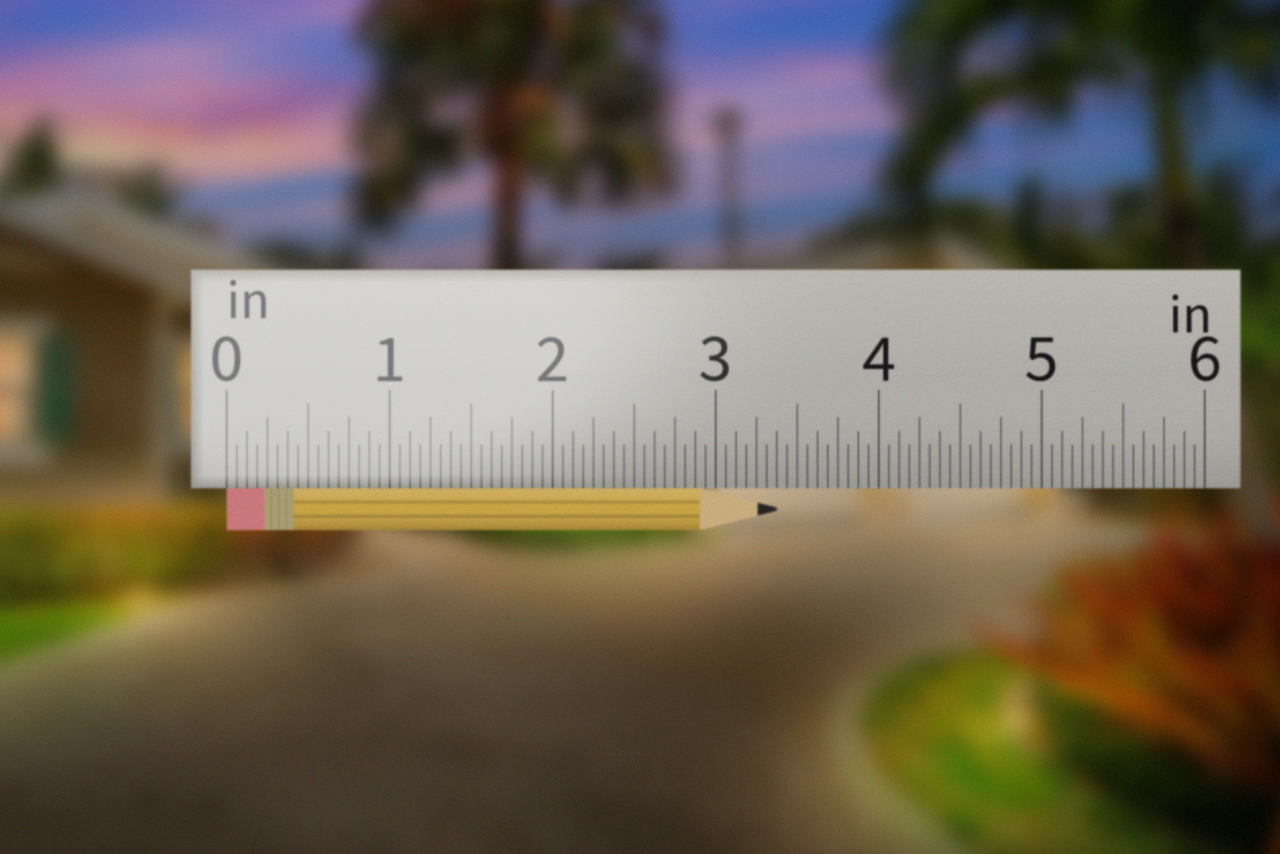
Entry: 3.375 in
